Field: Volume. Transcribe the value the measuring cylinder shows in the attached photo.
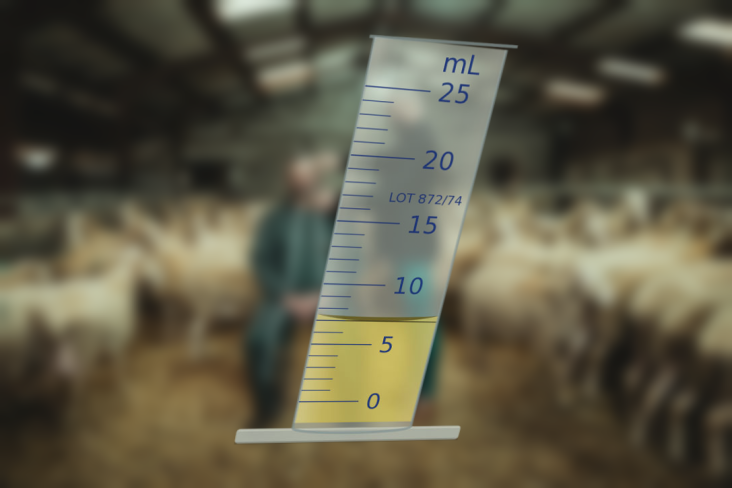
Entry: 7 mL
